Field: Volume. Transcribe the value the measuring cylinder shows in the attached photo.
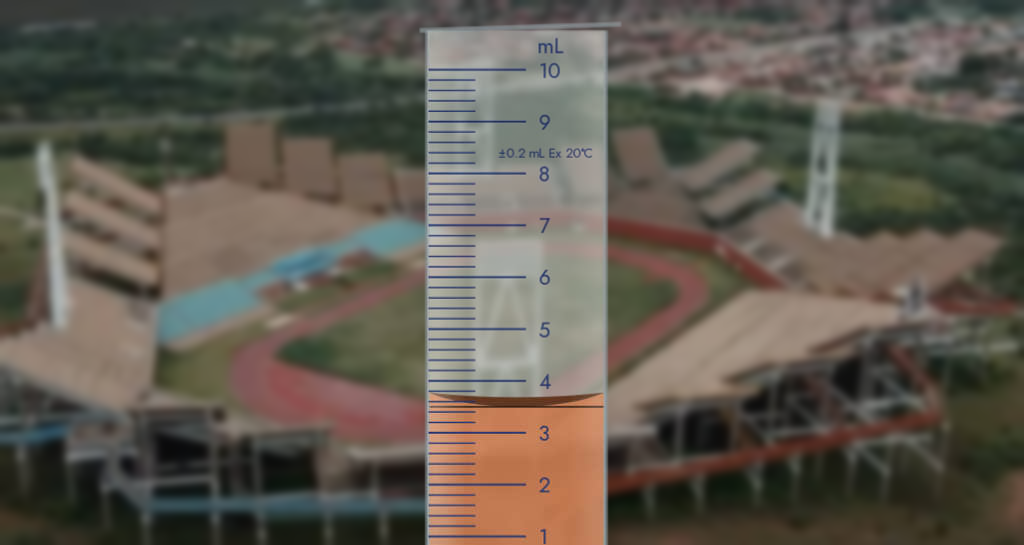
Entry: 3.5 mL
